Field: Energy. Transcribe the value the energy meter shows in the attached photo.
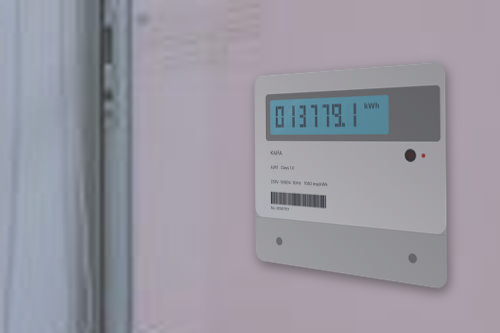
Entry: 13779.1 kWh
